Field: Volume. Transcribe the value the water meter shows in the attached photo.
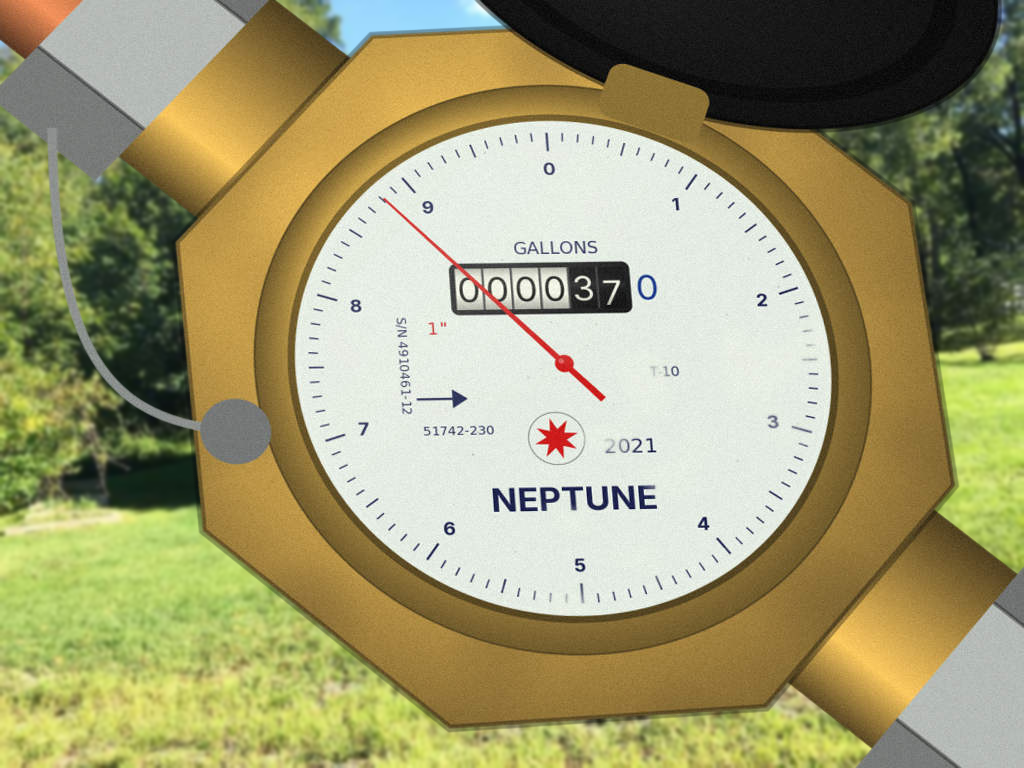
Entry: 368.8 gal
